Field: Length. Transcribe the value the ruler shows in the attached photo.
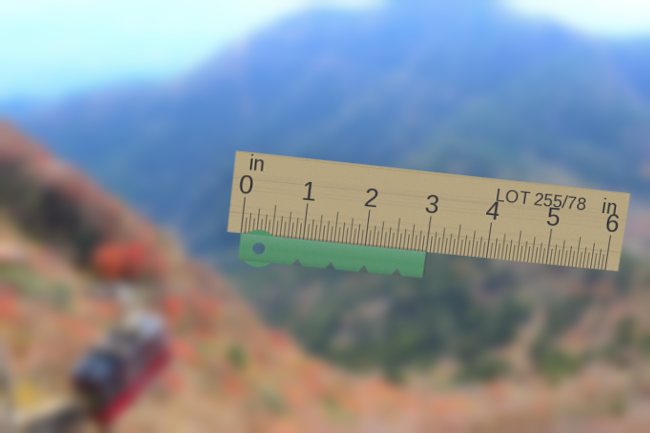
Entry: 3 in
